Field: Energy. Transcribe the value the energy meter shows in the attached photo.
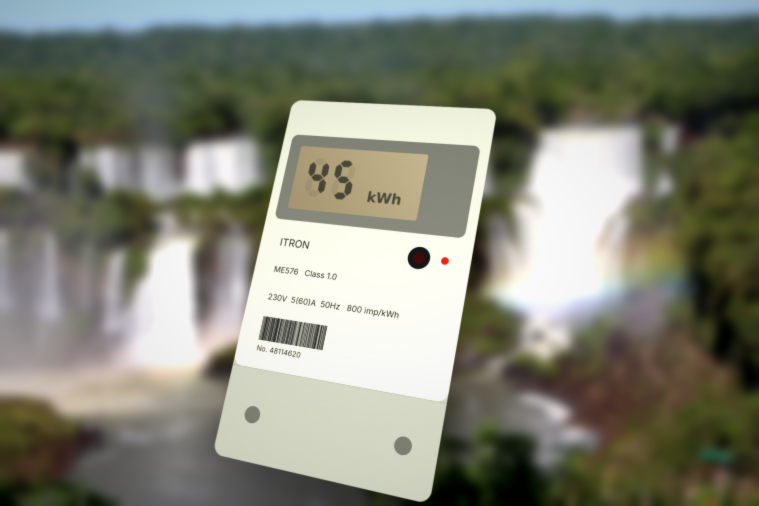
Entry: 45 kWh
